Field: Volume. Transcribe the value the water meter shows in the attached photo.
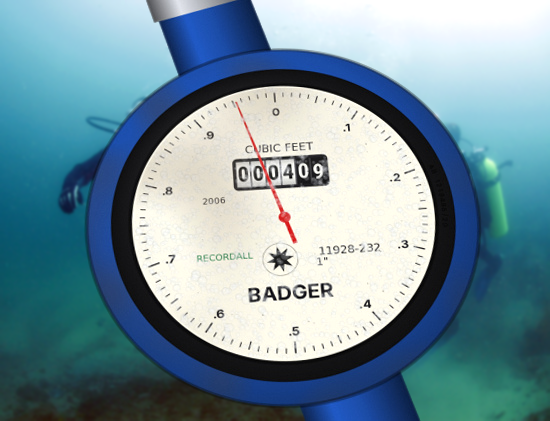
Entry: 408.95 ft³
